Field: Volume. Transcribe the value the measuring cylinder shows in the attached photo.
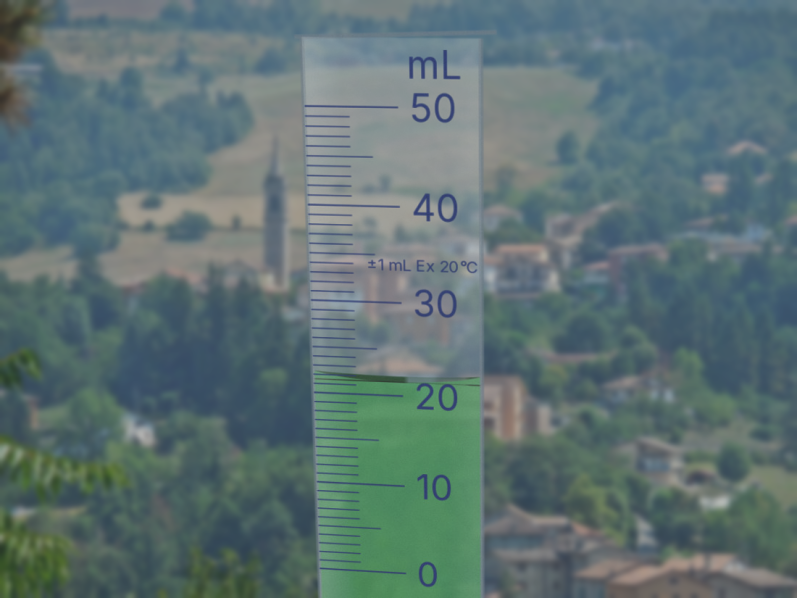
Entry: 21.5 mL
